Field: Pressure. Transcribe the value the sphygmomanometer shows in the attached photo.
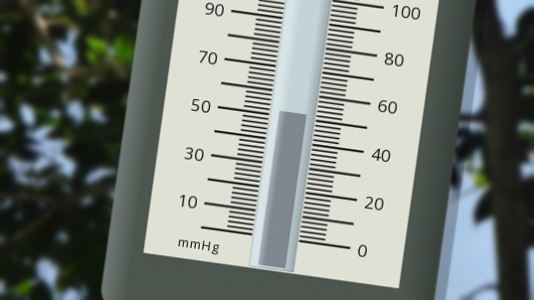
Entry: 52 mmHg
